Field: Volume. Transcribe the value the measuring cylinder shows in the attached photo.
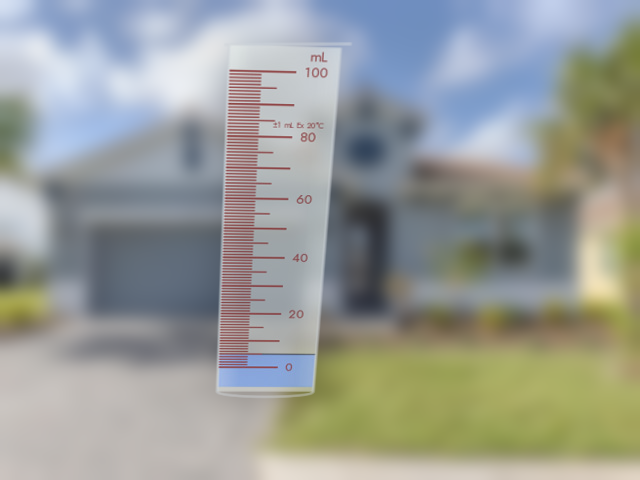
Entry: 5 mL
